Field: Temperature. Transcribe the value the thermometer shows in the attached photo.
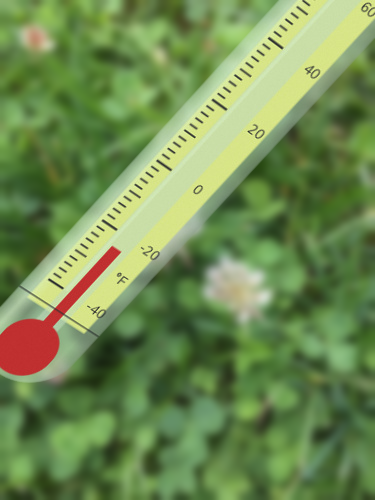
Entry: -24 °F
